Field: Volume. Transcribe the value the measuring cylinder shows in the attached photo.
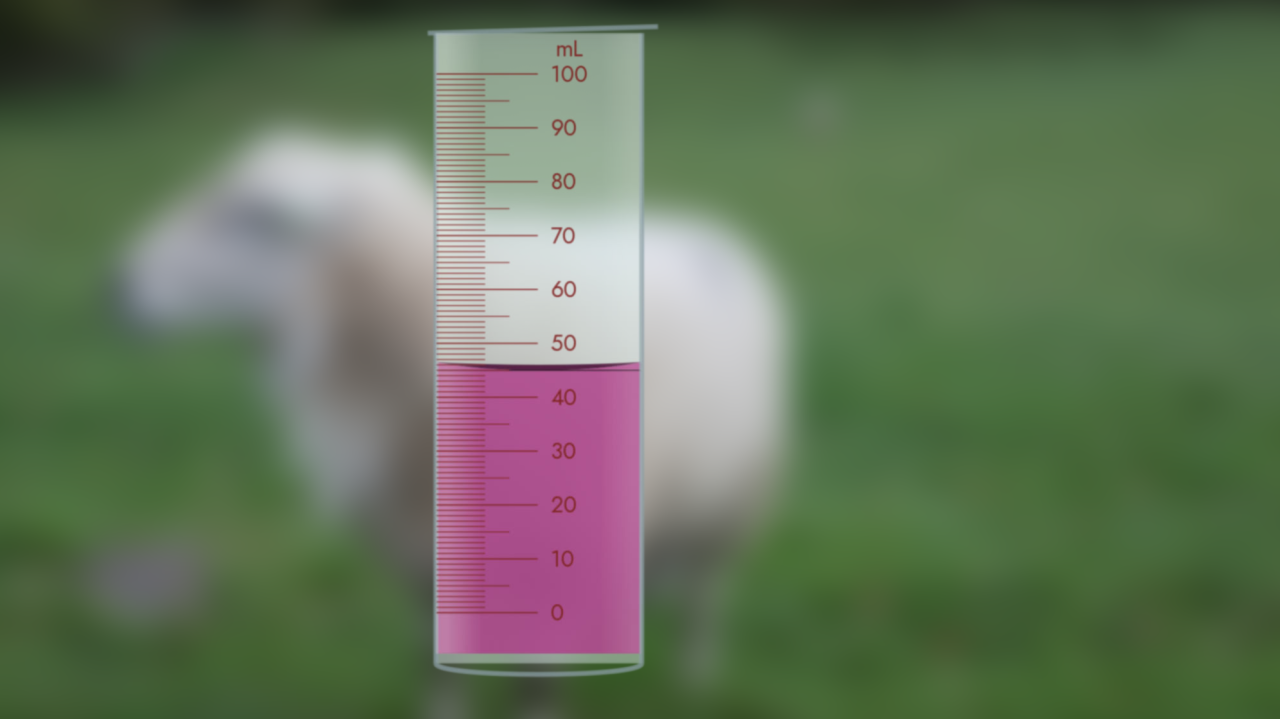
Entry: 45 mL
